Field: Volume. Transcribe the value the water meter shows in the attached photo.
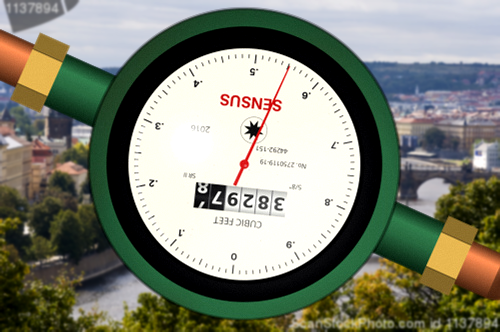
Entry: 382977.55 ft³
